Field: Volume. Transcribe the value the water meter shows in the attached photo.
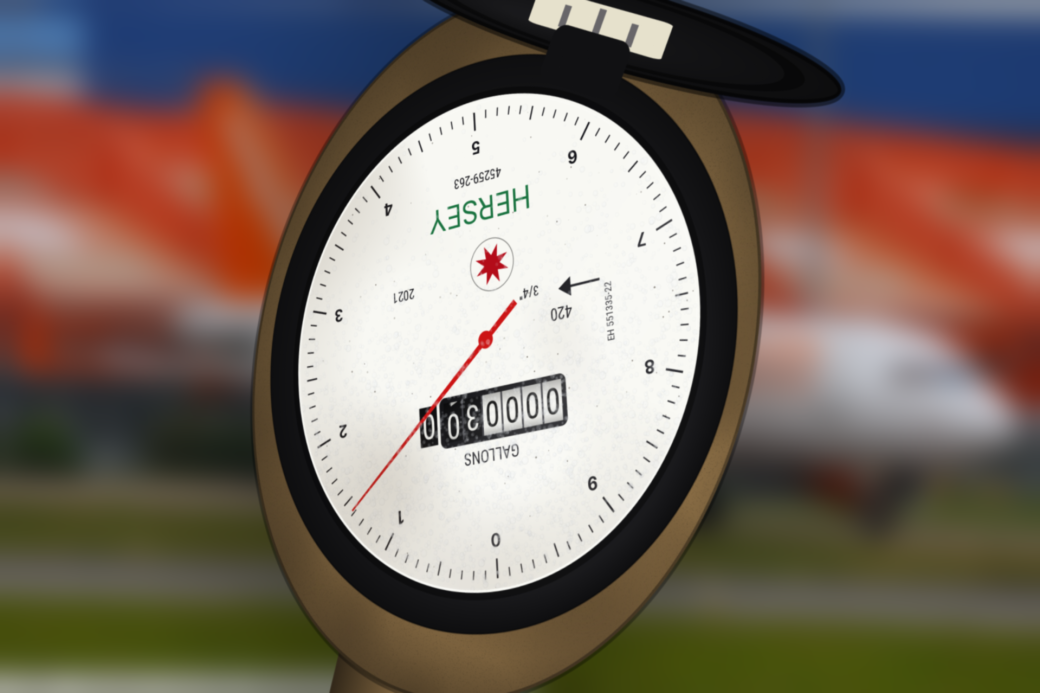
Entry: 301.4 gal
